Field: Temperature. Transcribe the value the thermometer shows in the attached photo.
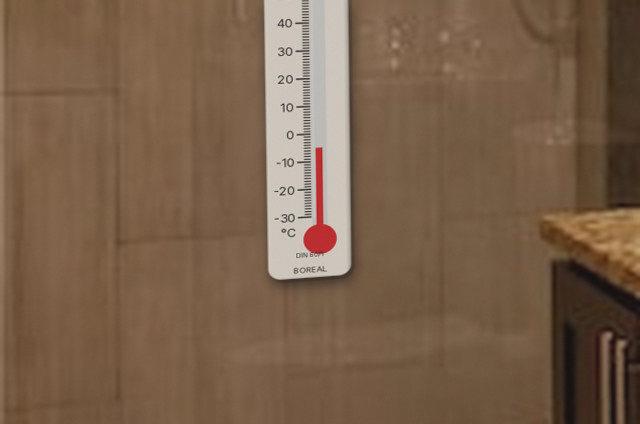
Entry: -5 °C
